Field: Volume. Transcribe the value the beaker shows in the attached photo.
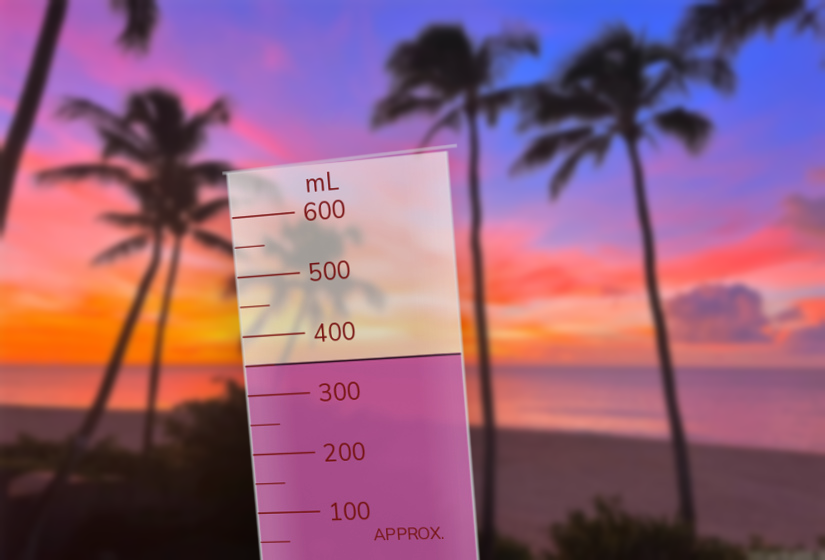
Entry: 350 mL
